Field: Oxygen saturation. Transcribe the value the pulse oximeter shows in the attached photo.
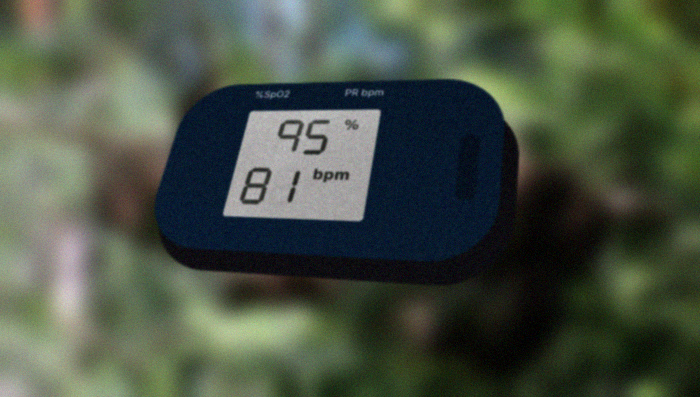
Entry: 95 %
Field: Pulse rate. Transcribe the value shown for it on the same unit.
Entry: 81 bpm
